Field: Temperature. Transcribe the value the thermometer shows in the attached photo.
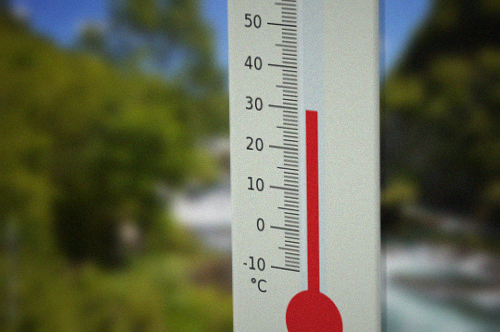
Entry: 30 °C
